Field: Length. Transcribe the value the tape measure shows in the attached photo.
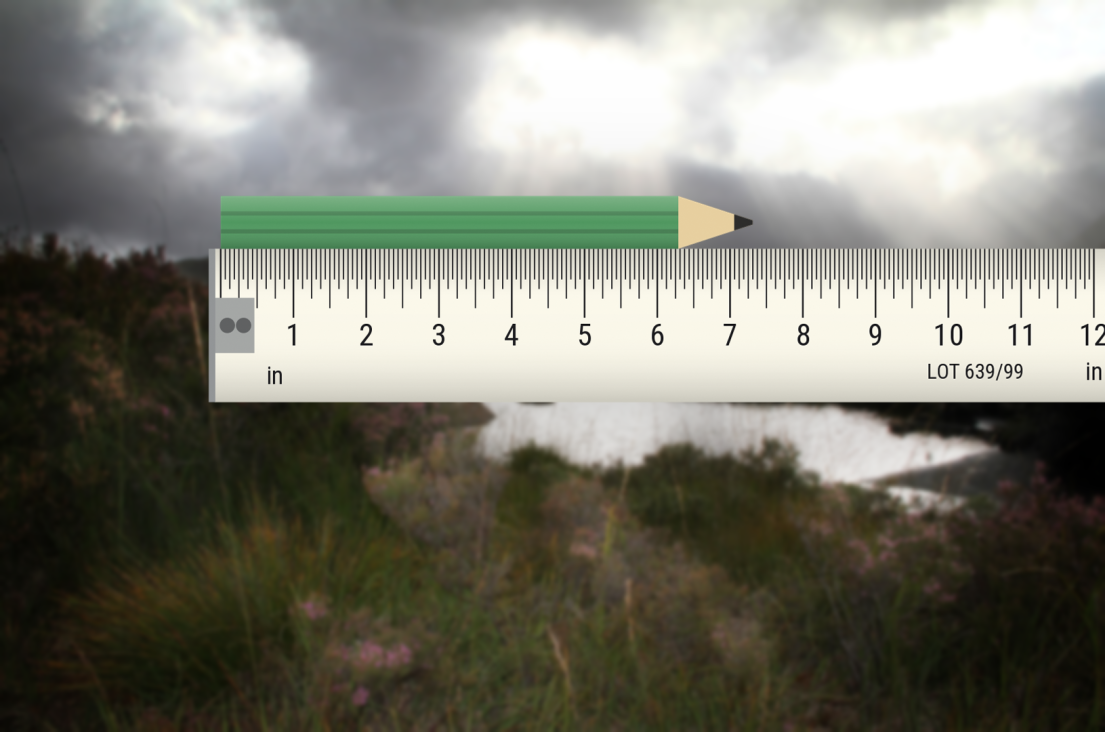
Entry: 7.3125 in
